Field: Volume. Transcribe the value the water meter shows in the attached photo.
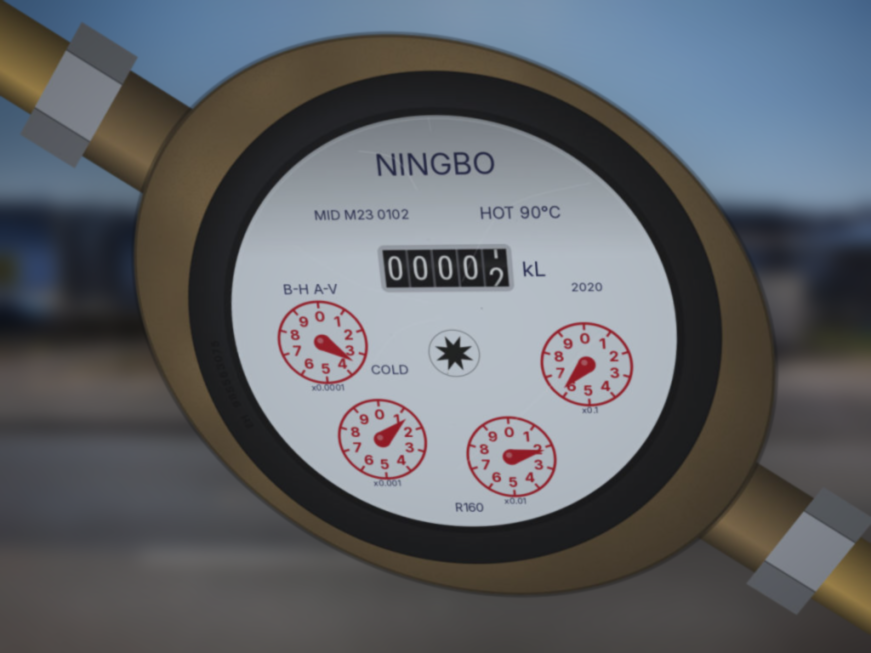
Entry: 1.6213 kL
